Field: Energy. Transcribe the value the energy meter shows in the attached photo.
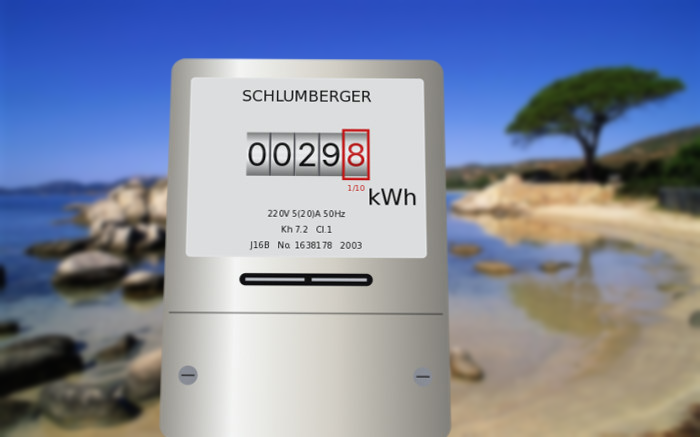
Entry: 29.8 kWh
